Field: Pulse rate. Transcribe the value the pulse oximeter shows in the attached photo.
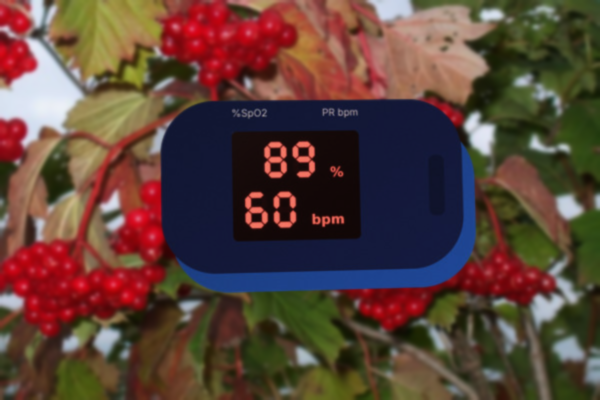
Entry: 60 bpm
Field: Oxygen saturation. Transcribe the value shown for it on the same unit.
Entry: 89 %
